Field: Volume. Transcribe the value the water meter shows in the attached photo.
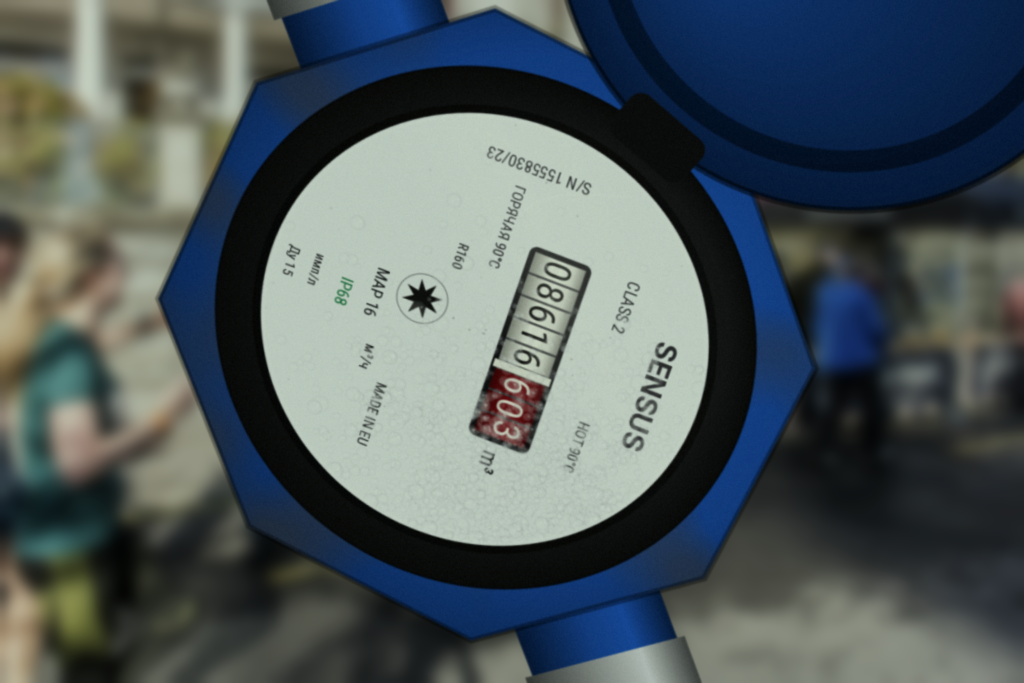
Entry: 8616.603 m³
